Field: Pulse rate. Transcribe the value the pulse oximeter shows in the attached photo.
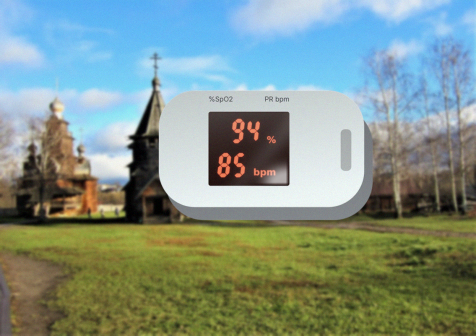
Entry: 85 bpm
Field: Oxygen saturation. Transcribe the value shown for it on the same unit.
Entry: 94 %
